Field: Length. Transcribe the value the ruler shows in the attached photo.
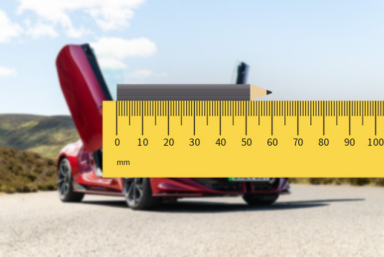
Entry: 60 mm
